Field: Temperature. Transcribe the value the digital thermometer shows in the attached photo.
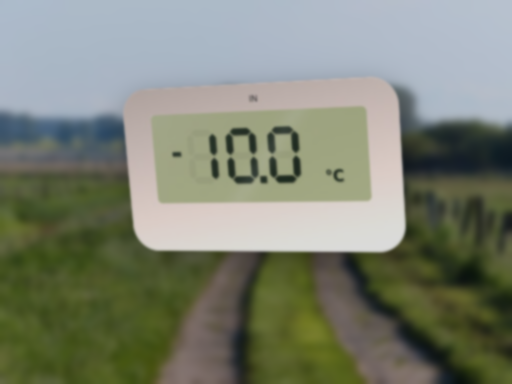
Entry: -10.0 °C
